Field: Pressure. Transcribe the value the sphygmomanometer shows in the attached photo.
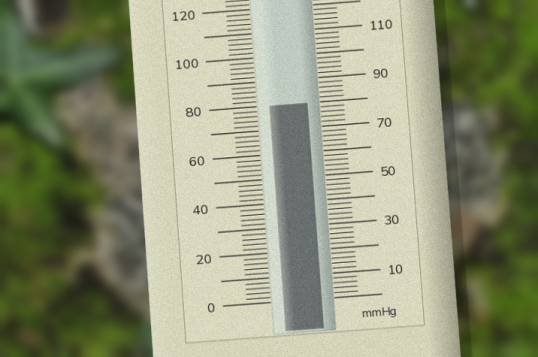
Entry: 80 mmHg
